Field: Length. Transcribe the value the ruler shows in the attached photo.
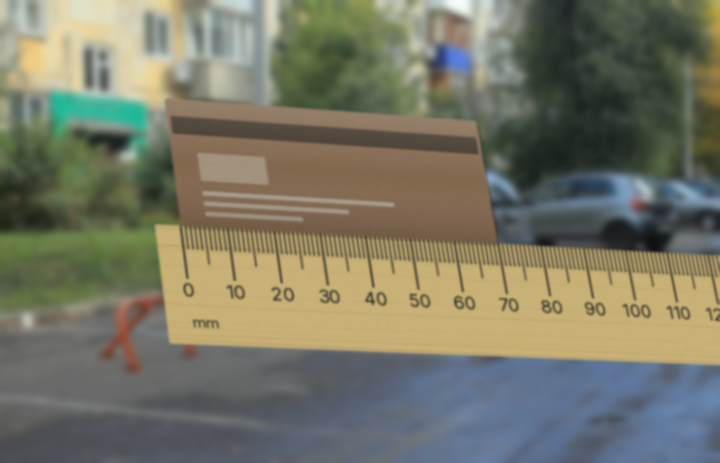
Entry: 70 mm
